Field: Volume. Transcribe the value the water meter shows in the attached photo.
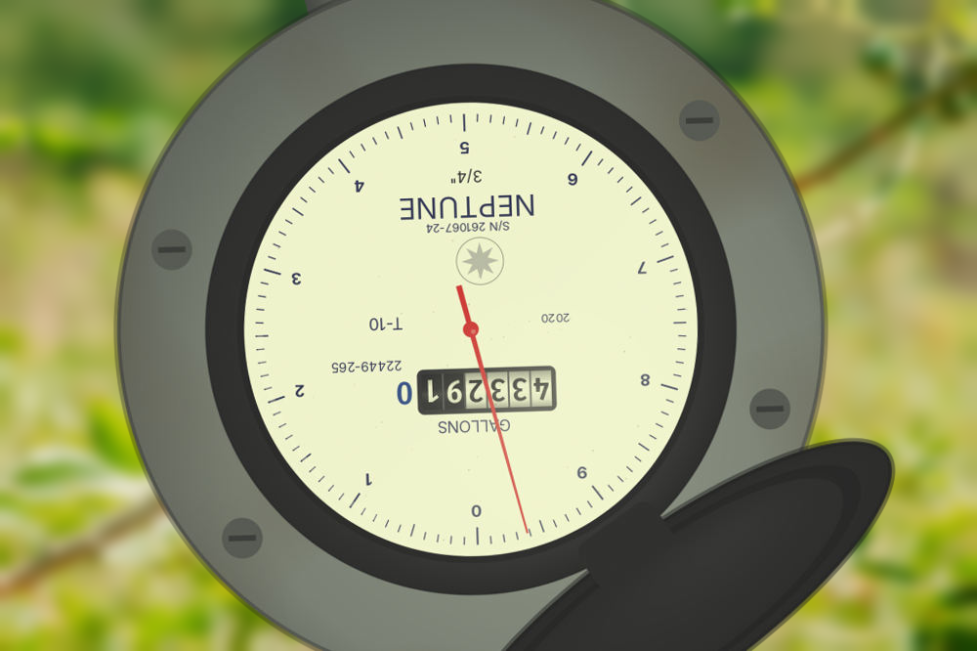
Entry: 4332909.6 gal
